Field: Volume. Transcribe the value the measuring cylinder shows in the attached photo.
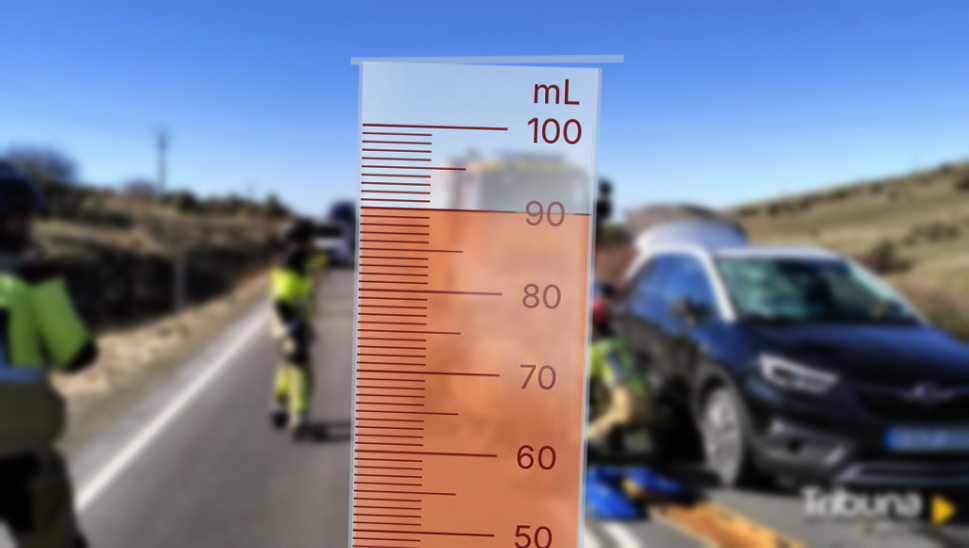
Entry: 90 mL
